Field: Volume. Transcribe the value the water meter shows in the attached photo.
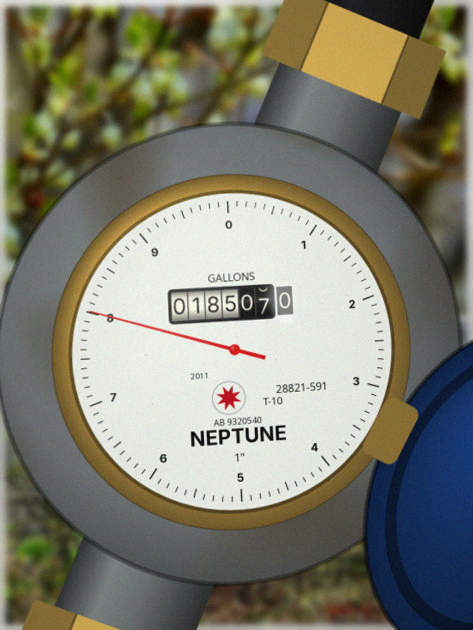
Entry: 185068.0 gal
